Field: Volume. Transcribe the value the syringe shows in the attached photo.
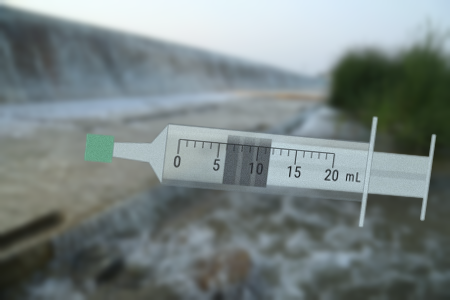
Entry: 6 mL
